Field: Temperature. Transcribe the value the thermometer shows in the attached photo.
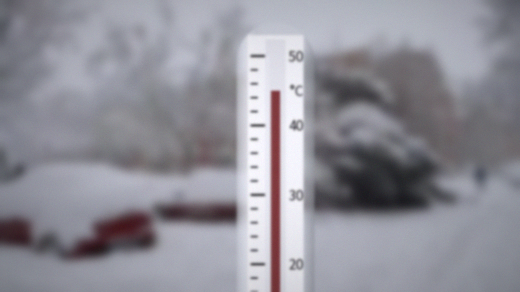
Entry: 45 °C
